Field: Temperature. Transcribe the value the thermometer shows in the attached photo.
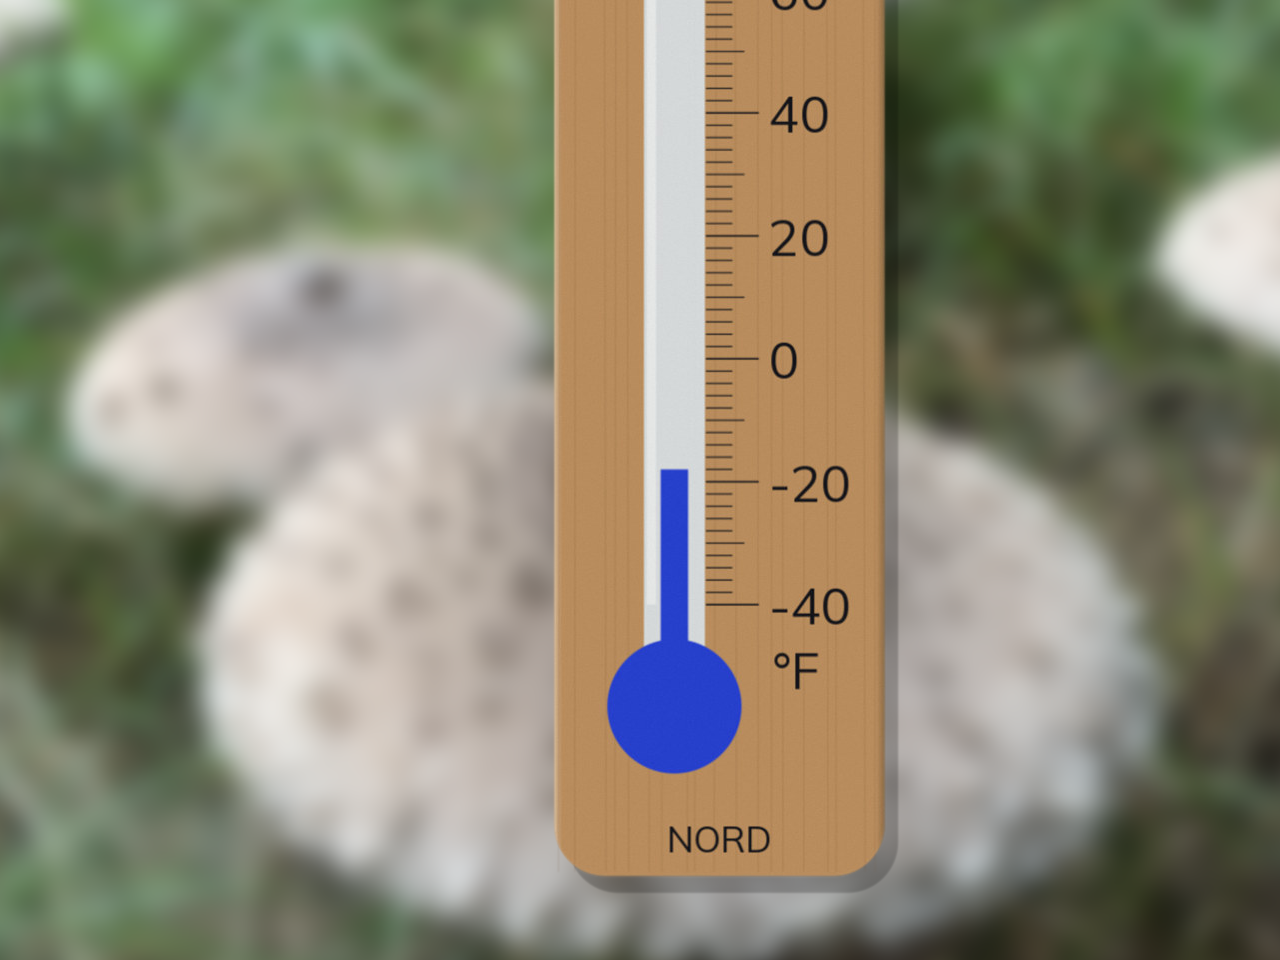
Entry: -18 °F
